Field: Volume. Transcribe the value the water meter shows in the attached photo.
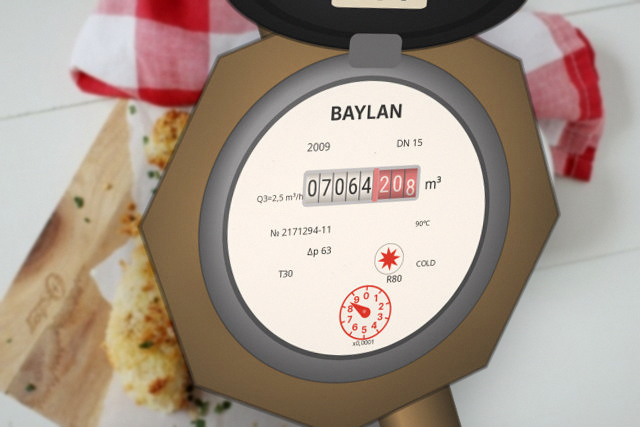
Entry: 7064.2078 m³
